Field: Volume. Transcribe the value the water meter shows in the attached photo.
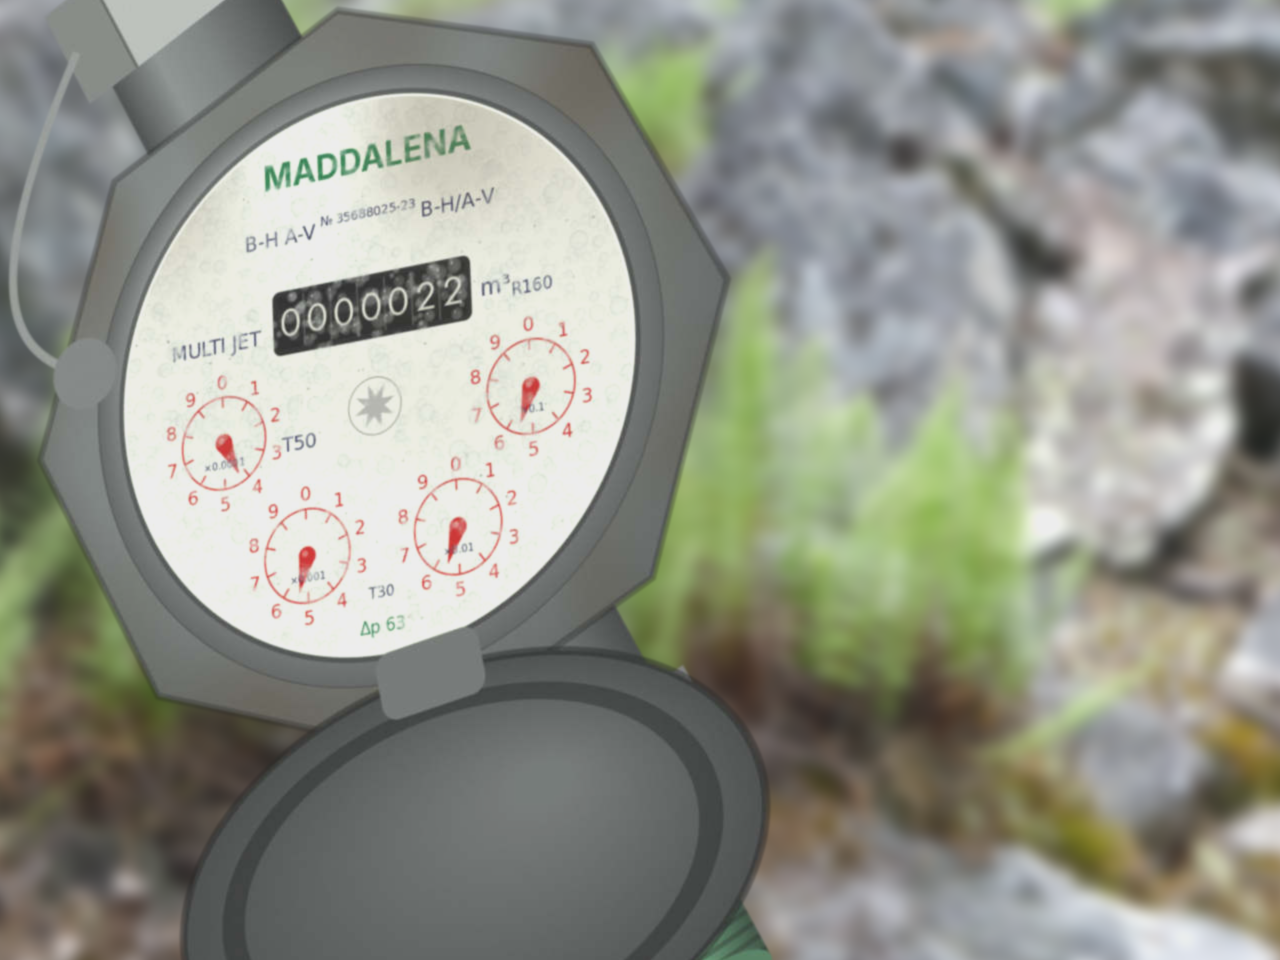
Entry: 22.5554 m³
